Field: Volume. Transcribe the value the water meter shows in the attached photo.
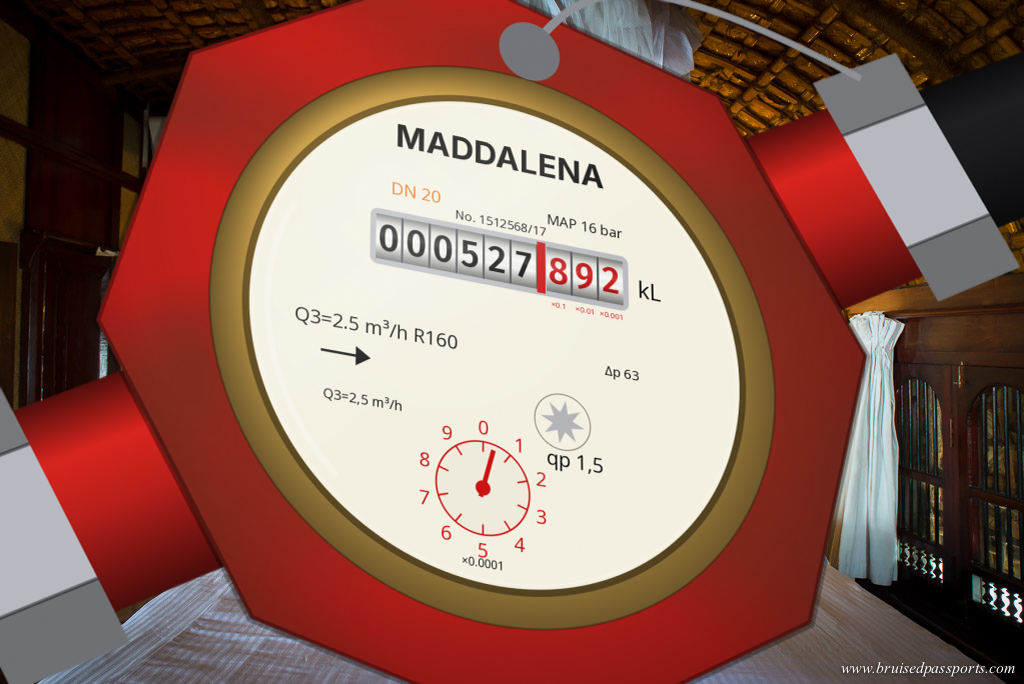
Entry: 527.8920 kL
